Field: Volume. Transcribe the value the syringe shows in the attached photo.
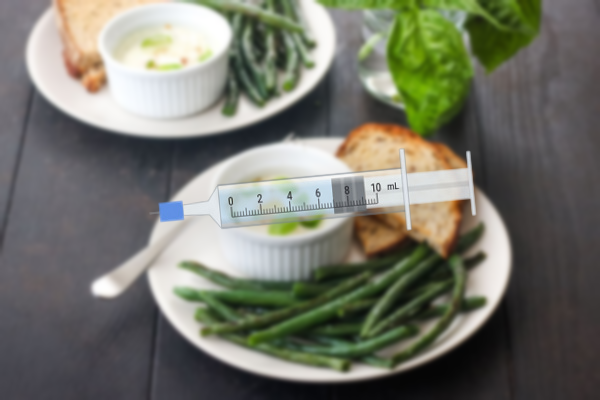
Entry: 7 mL
